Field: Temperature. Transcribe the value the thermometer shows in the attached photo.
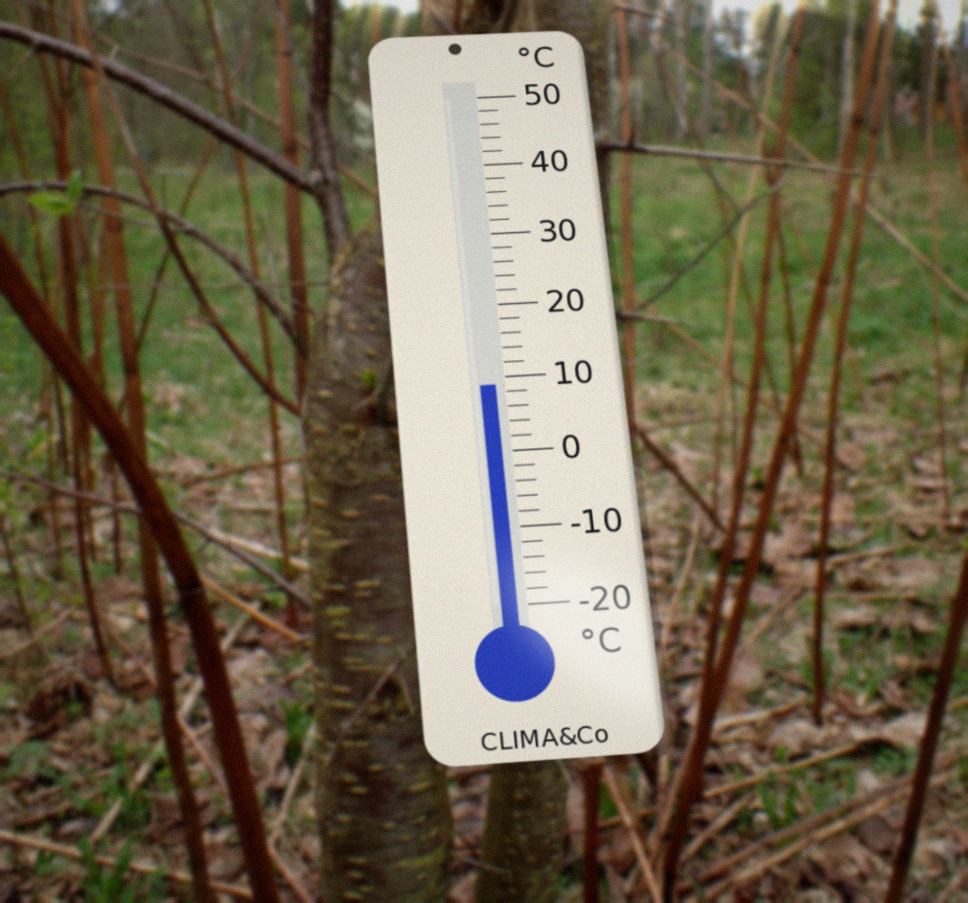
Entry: 9 °C
